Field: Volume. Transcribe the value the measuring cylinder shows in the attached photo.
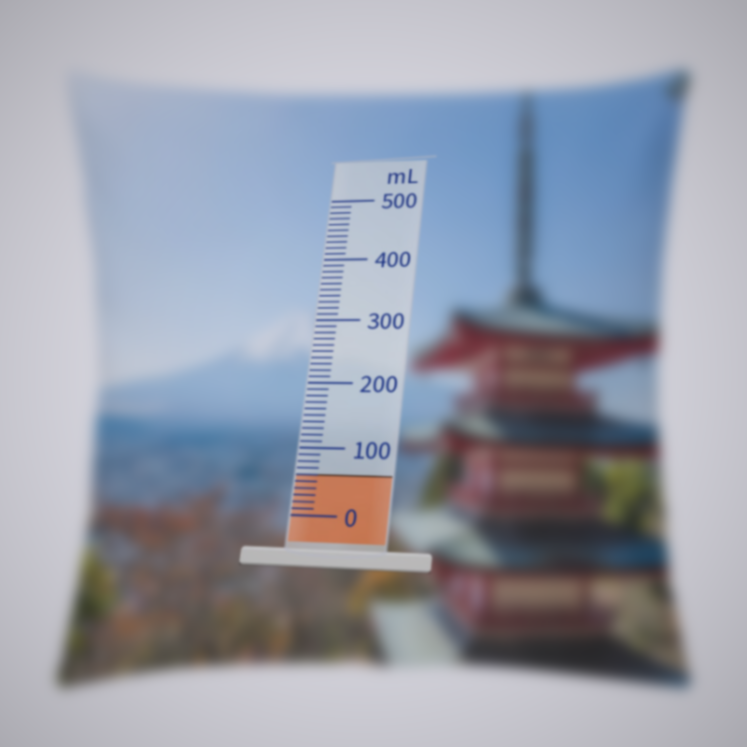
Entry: 60 mL
